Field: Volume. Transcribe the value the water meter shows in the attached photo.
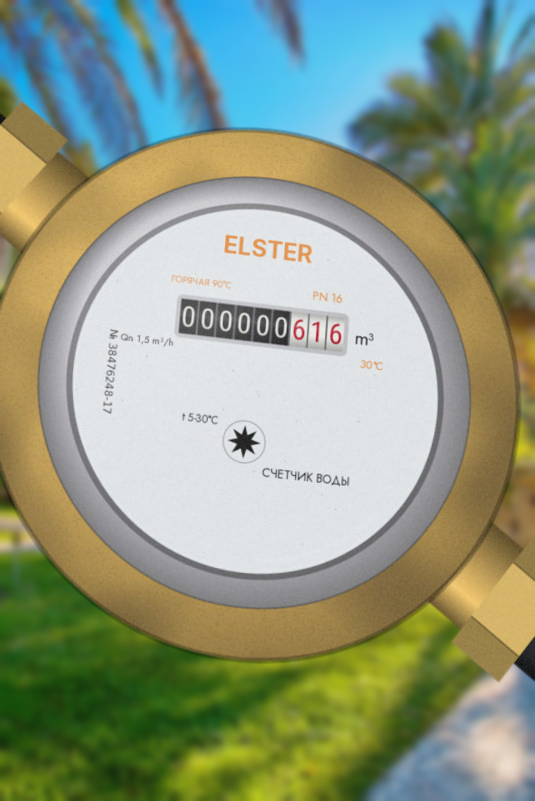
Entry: 0.616 m³
